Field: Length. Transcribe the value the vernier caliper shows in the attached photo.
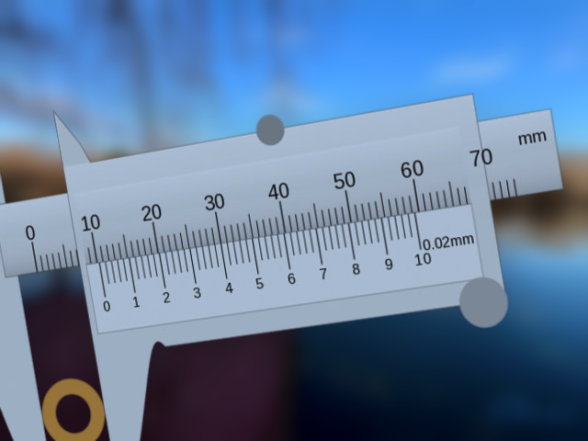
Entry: 10.4 mm
